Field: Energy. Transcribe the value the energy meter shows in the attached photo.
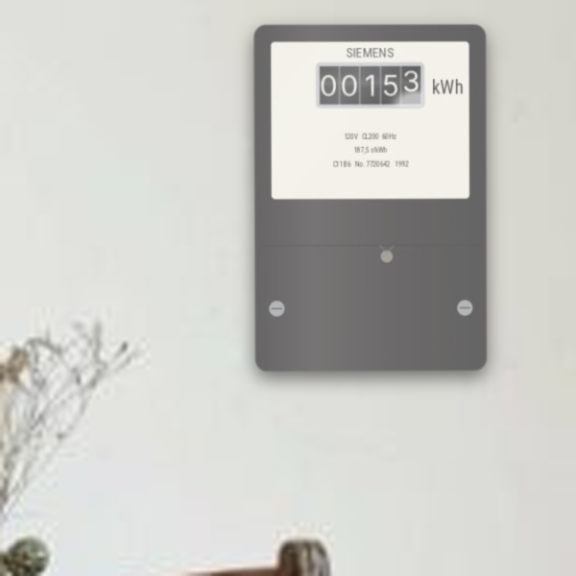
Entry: 153 kWh
